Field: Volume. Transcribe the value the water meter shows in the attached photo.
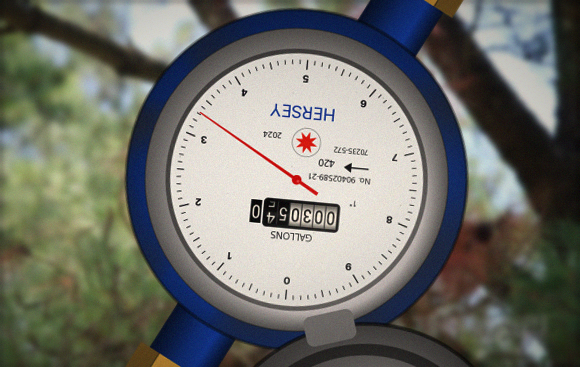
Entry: 30543.3 gal
